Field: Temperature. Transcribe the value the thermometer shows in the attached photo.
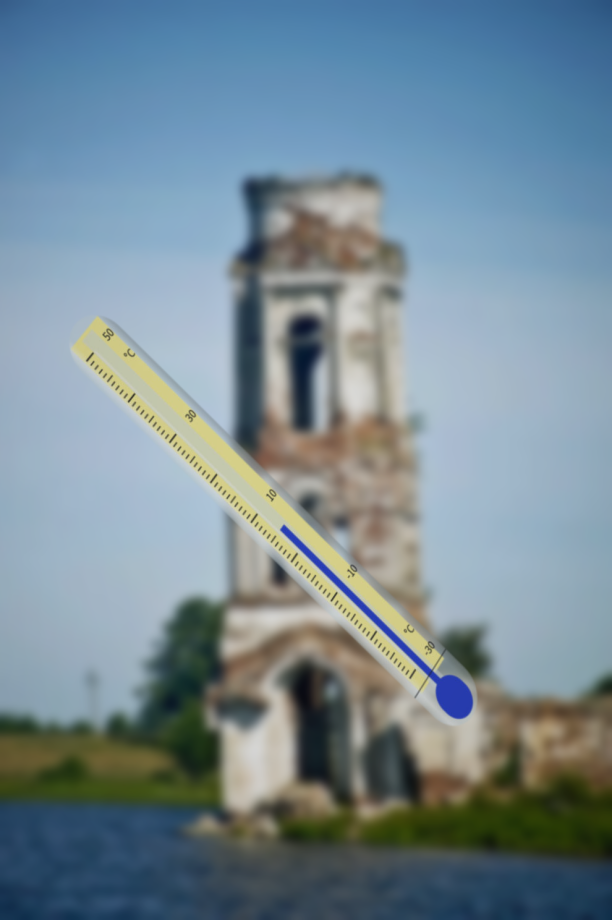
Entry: 5 °C
